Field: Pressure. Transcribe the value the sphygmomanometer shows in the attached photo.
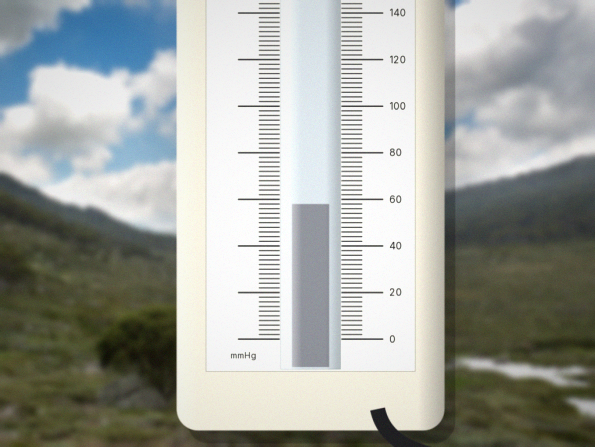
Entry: 58 mmHg
